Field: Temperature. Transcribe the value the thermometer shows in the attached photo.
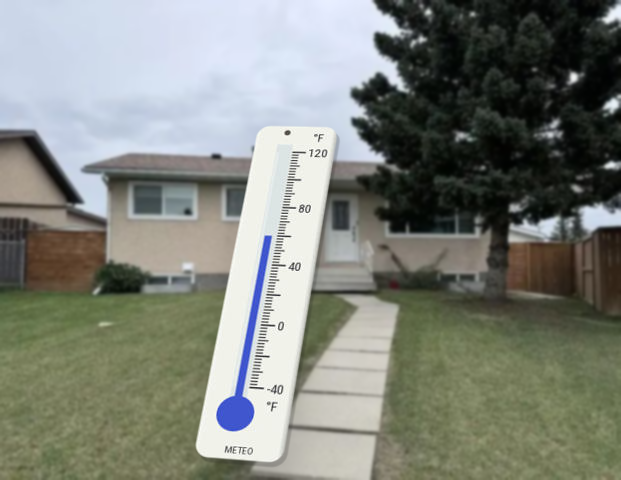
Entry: 60 °F
